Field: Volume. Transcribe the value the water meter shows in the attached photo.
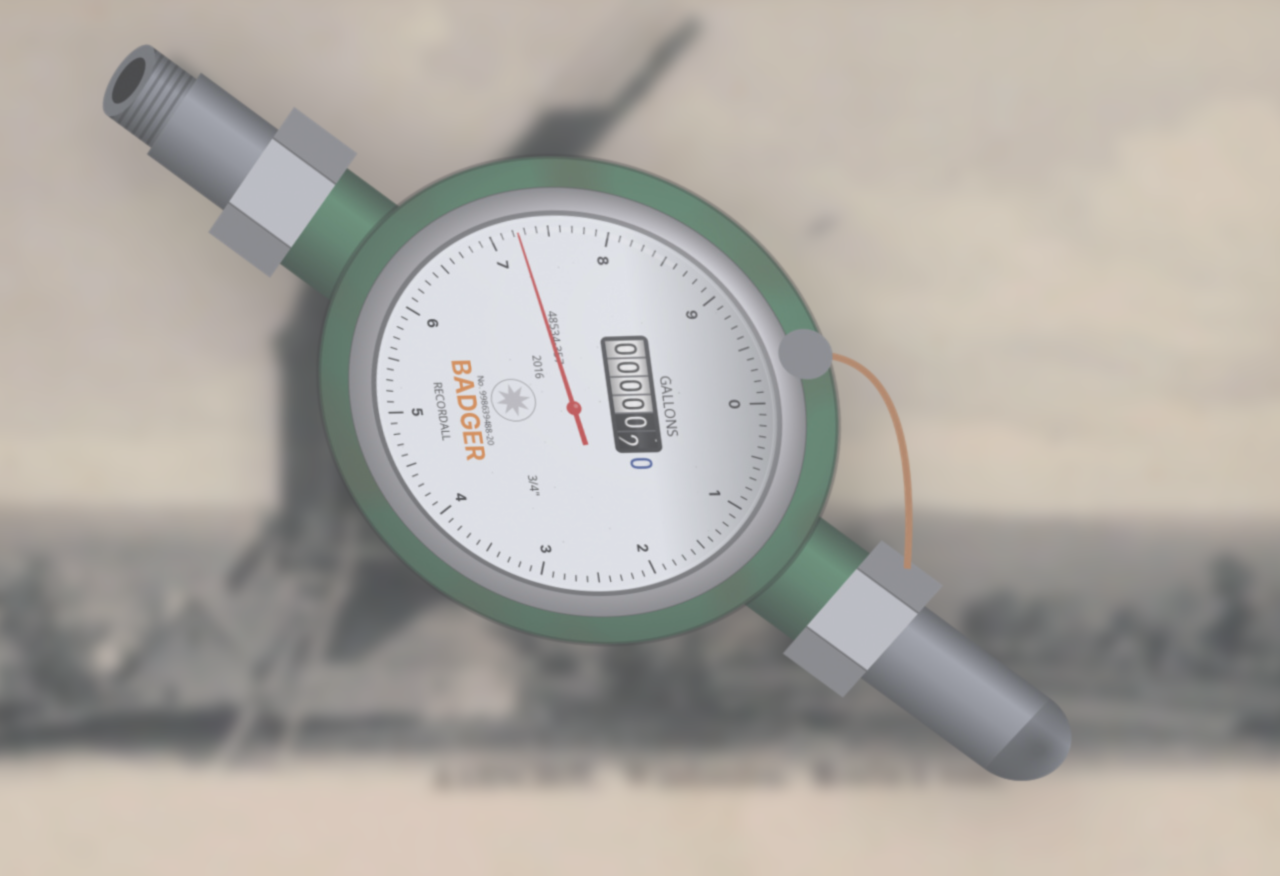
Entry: 17.2 gal
